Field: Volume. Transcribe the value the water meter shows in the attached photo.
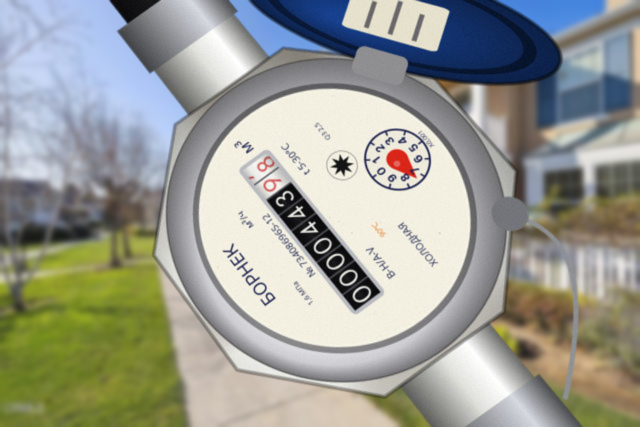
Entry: 443.977 m³
